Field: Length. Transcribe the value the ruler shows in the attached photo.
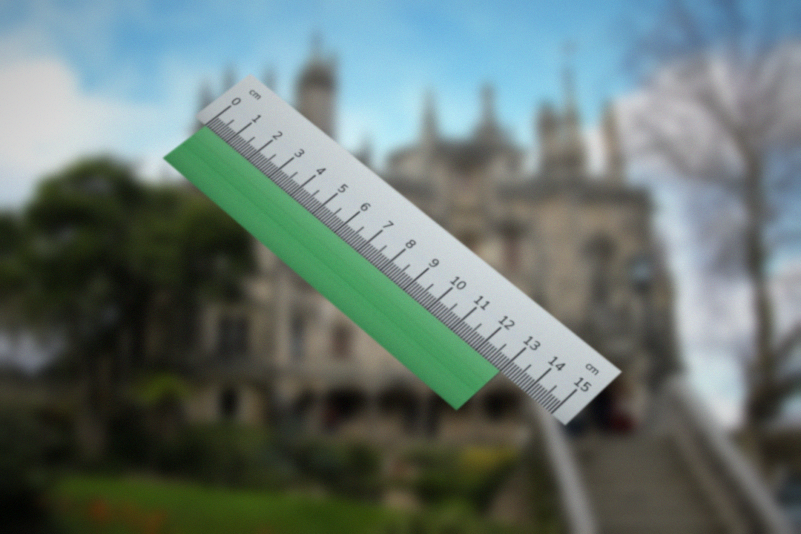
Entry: 13 cm
